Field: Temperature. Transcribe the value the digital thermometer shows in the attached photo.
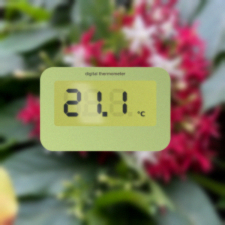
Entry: 21.1 °C
